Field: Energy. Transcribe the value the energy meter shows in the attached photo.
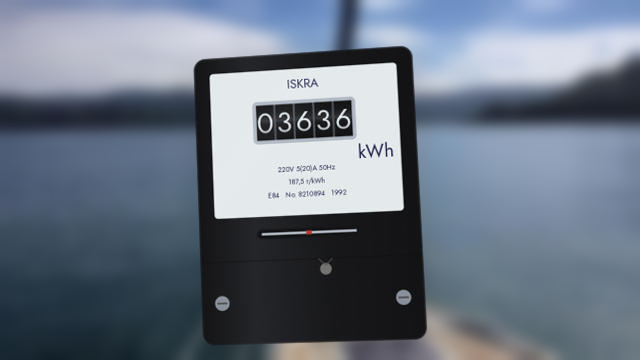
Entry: 3636 kWh
